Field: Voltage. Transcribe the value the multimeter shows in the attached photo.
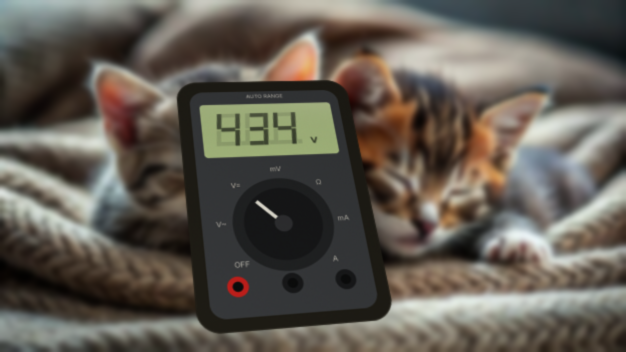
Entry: 434 V
